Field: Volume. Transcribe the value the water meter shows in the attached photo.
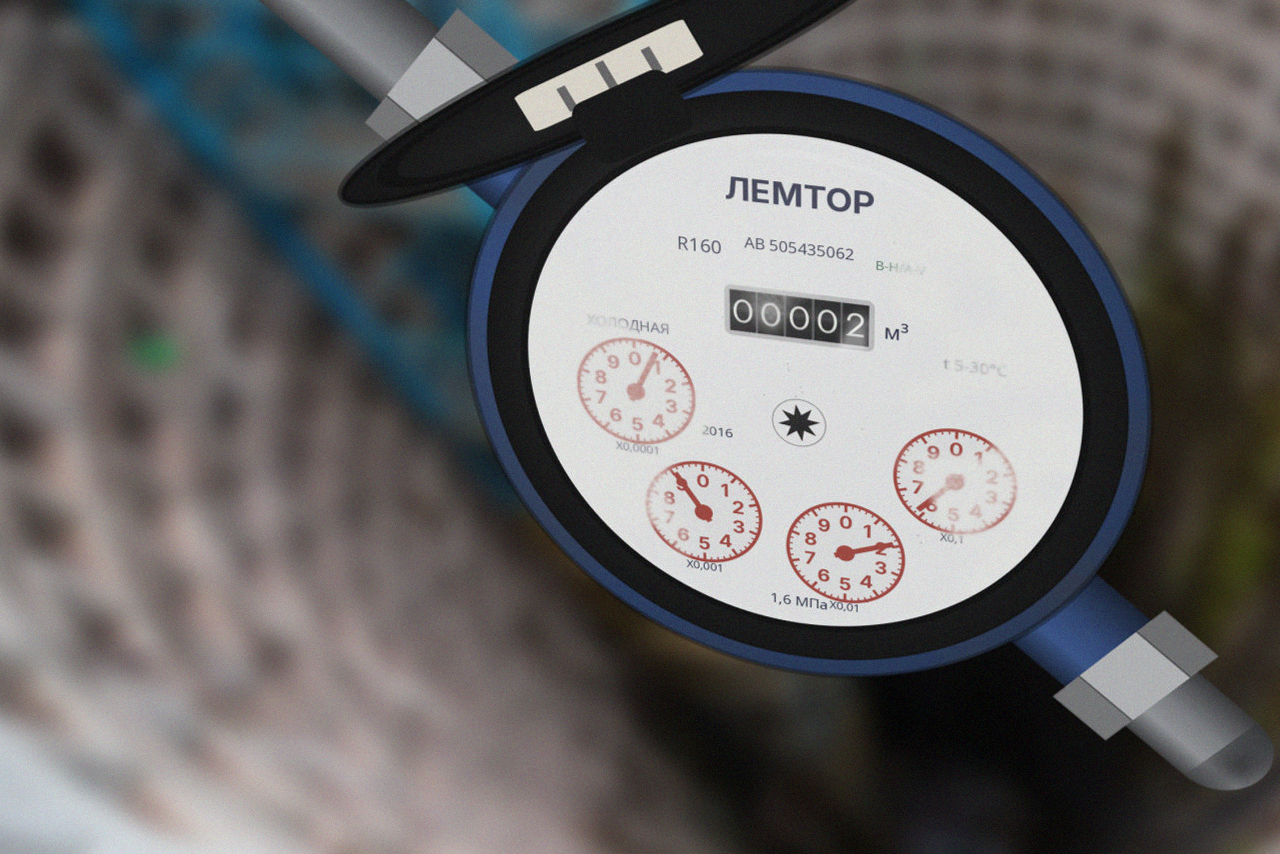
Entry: 2.6190 m³
